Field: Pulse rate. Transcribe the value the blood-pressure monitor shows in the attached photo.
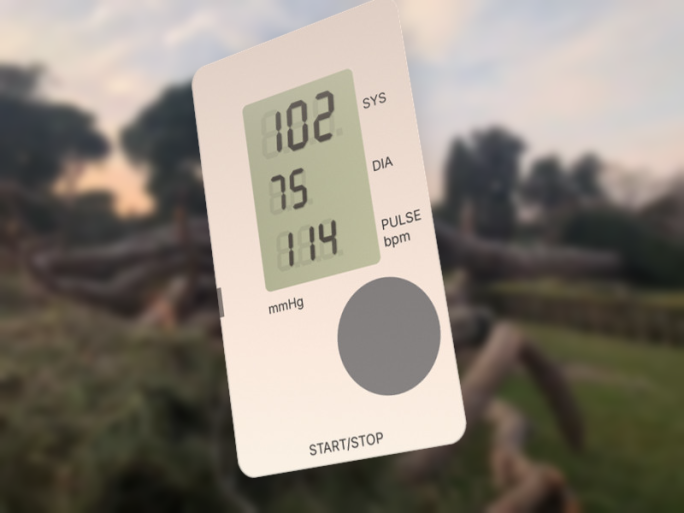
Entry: 114 bpm
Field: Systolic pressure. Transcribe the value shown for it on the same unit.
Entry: 102 mmHg
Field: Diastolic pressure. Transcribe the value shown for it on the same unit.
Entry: 75 mmHg
